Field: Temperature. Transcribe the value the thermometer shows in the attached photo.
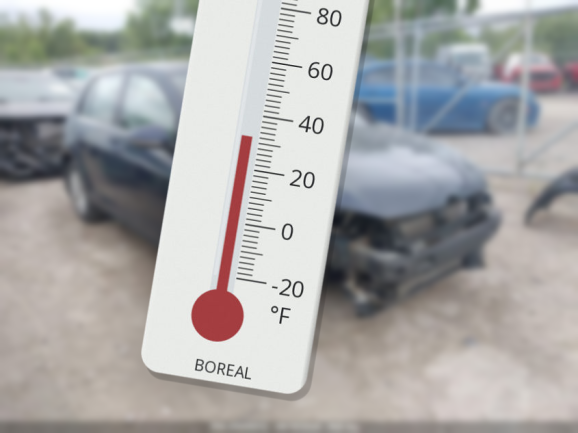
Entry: 32 °F
